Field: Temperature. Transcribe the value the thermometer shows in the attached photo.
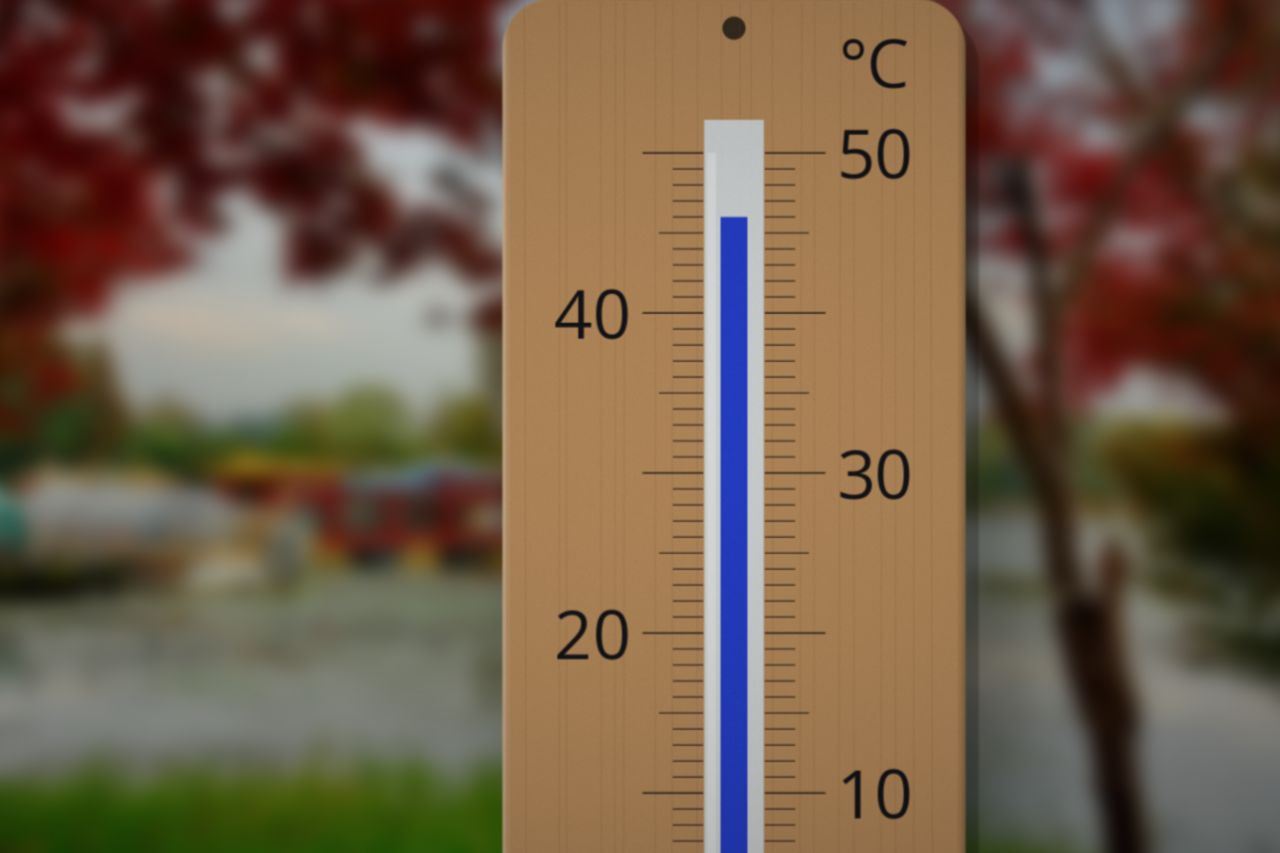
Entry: 46 °C
